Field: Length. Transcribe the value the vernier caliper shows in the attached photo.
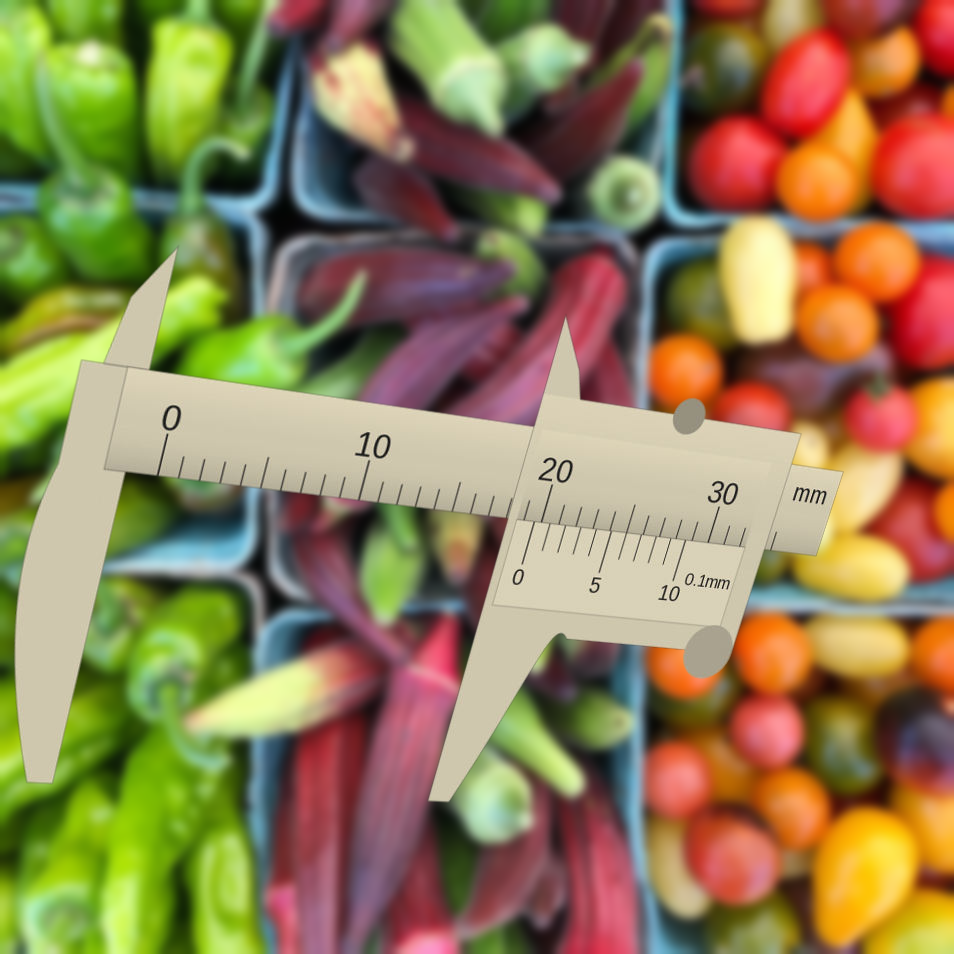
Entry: 19.6 mm
